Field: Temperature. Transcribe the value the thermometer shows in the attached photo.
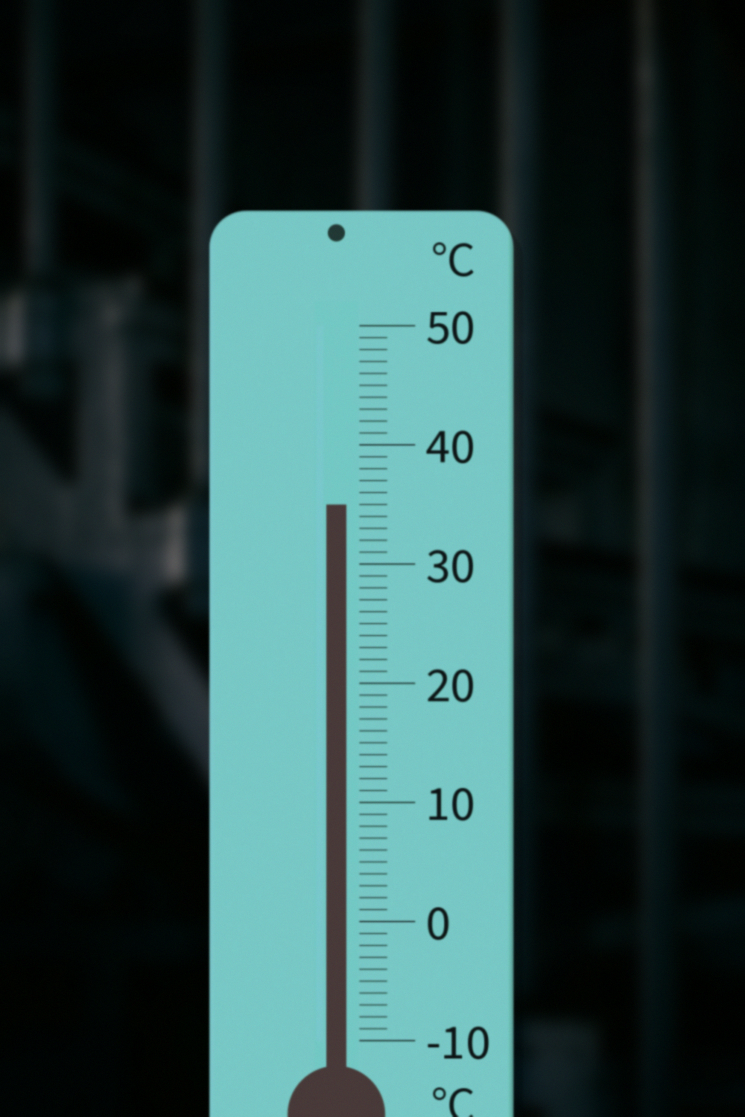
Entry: 35 °C
